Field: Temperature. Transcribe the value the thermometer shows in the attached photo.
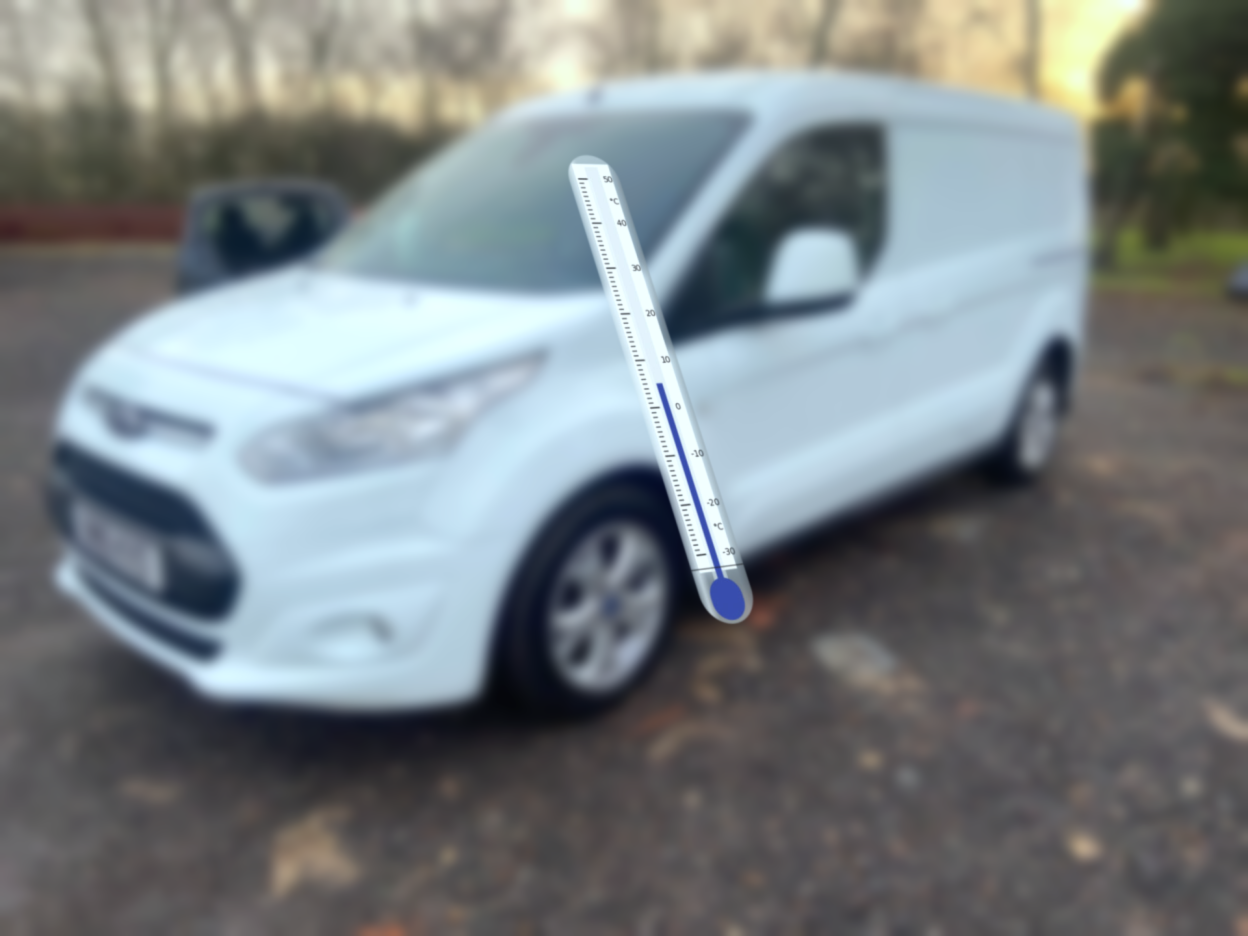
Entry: 5 °C
